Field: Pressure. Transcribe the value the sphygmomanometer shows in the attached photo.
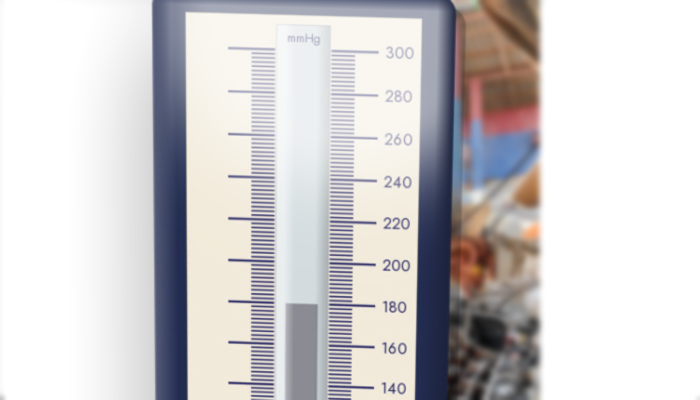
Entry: 180 mmHg
